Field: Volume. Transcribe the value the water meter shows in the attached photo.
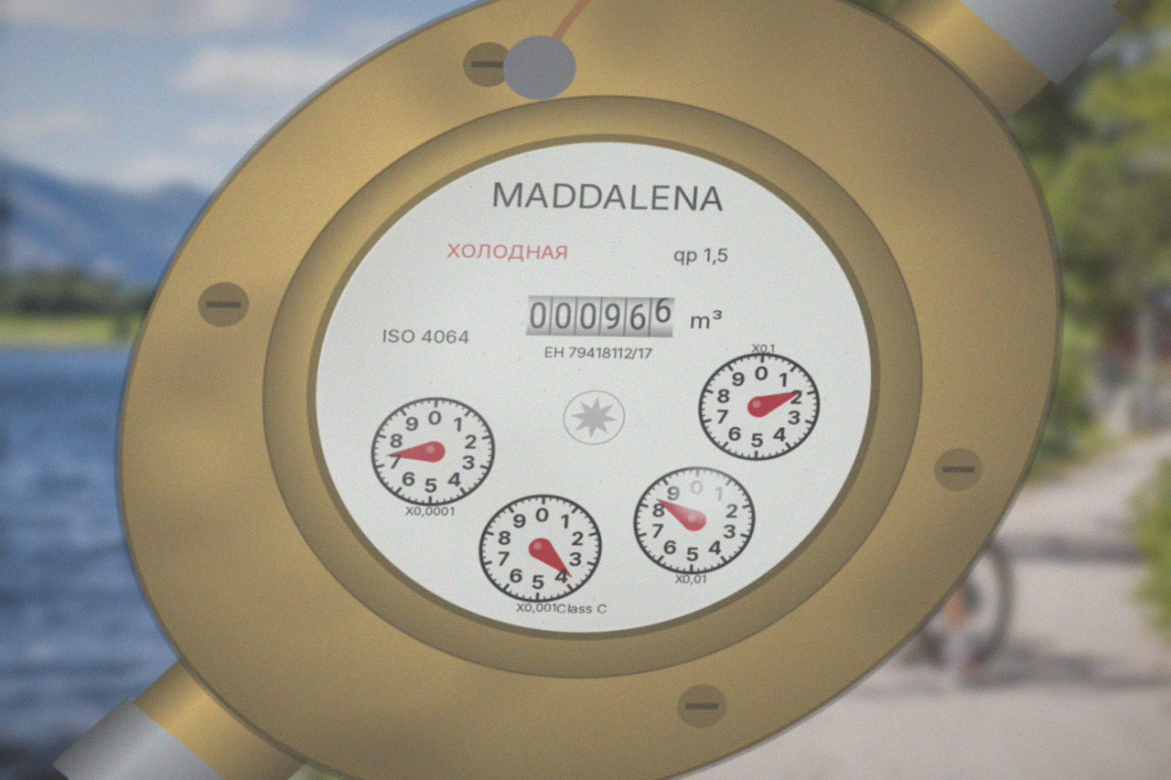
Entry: 966.1837 m³
